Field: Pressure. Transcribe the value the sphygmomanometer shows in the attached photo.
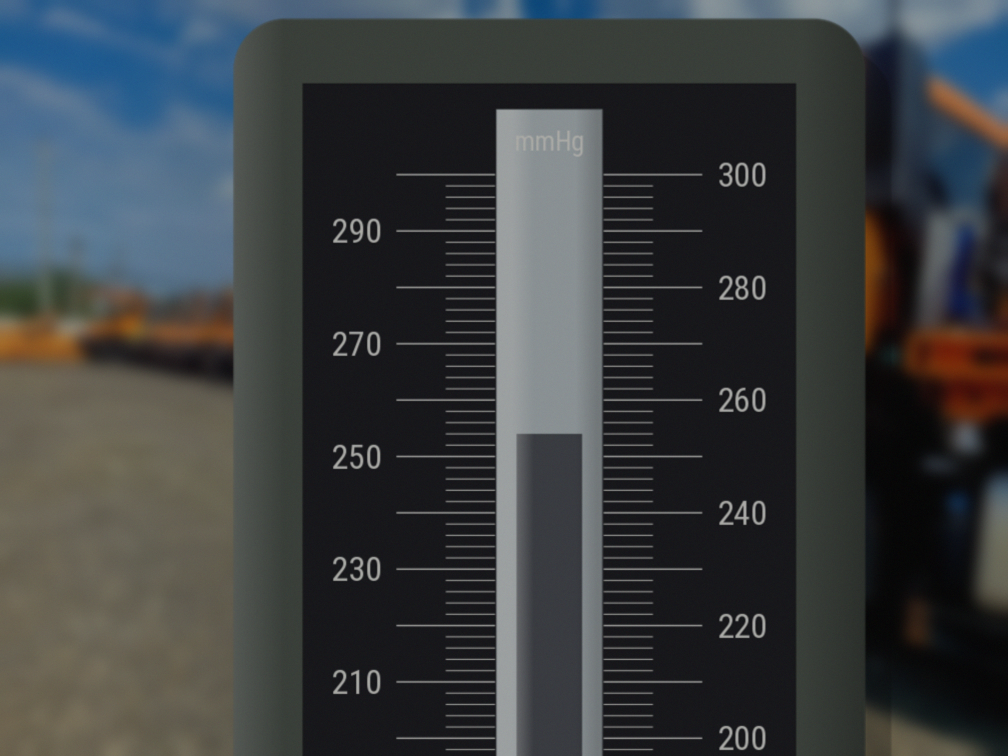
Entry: 254 mmHg
